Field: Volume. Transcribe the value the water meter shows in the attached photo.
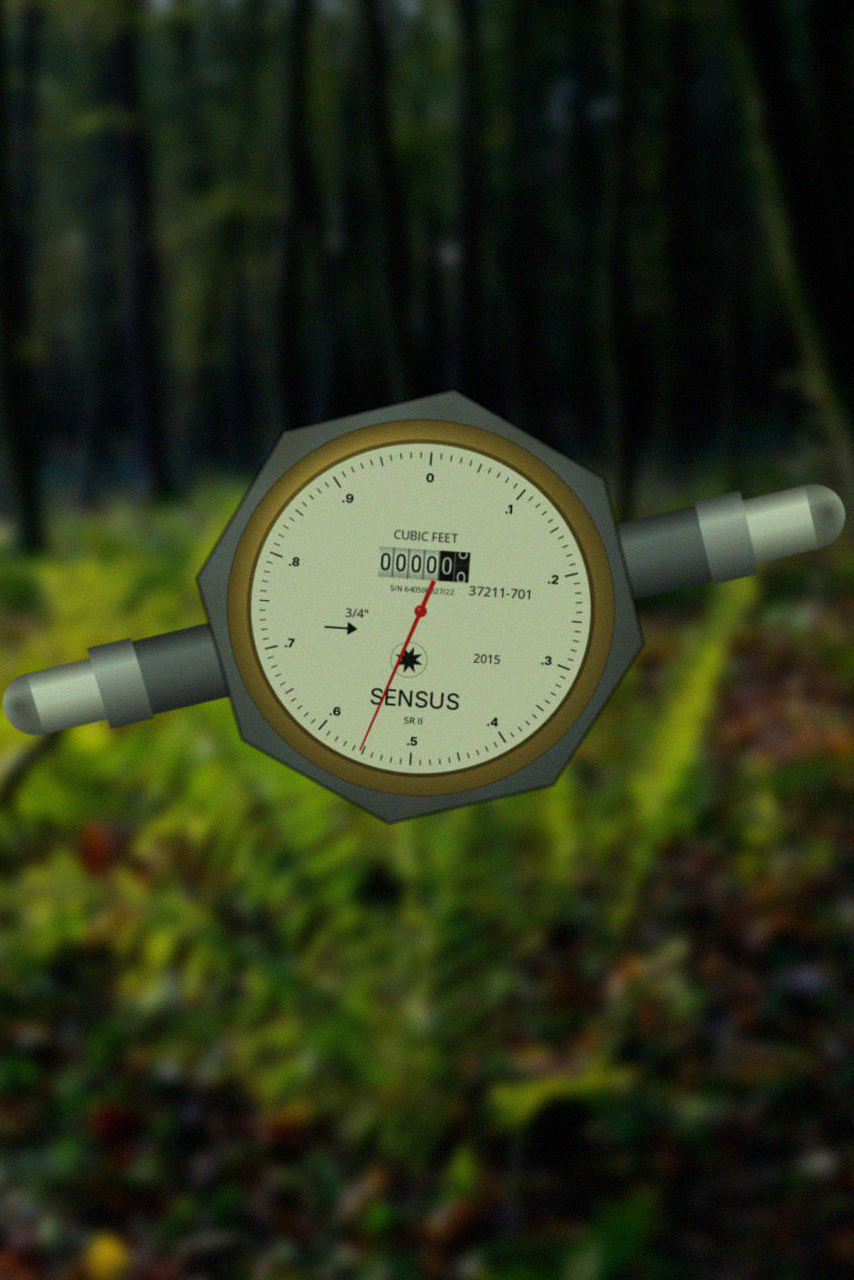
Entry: 8.55 ft³
